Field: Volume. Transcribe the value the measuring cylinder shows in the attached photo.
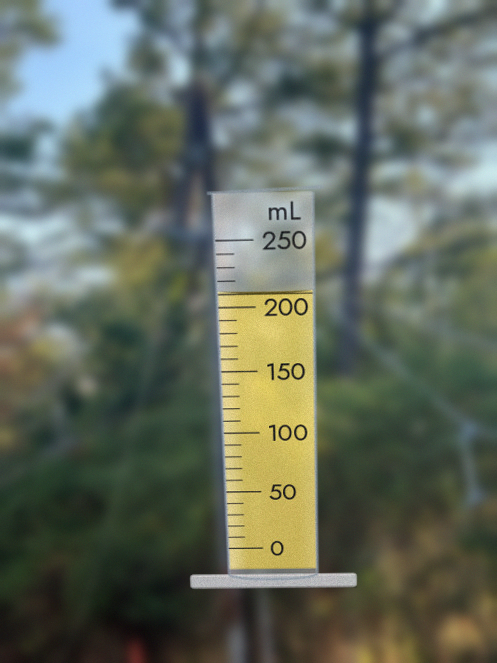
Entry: 210 mL
